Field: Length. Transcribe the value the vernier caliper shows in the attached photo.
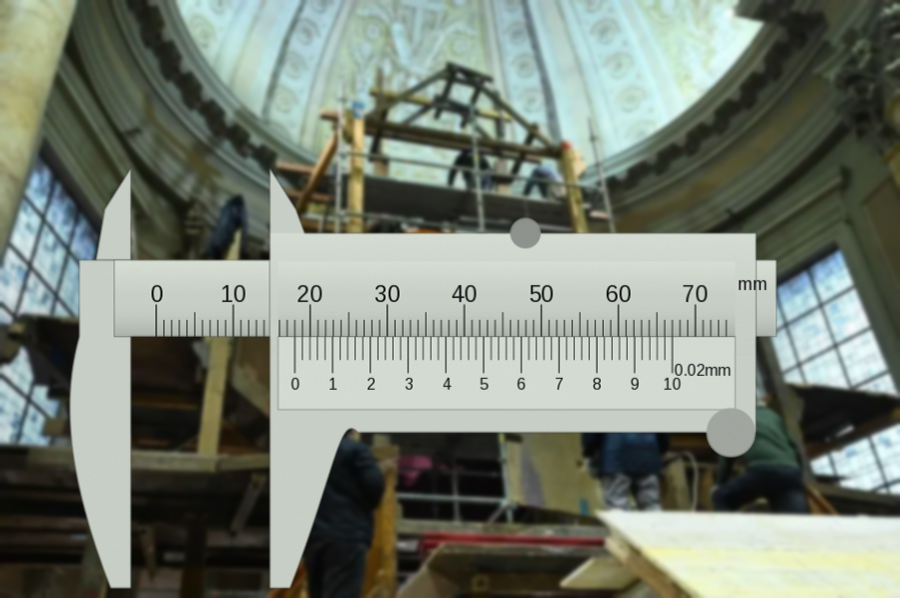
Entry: 18.0 mm
